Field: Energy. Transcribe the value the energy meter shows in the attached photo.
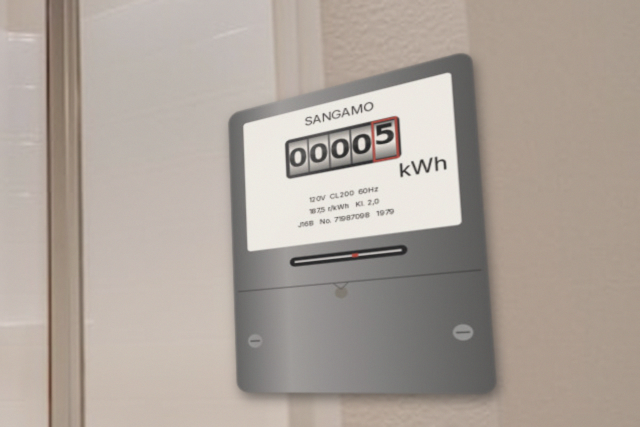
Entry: 0.5 kWh
